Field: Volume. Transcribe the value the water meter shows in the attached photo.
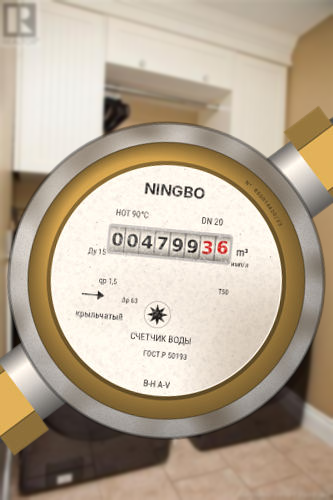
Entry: 4799.36 m³
